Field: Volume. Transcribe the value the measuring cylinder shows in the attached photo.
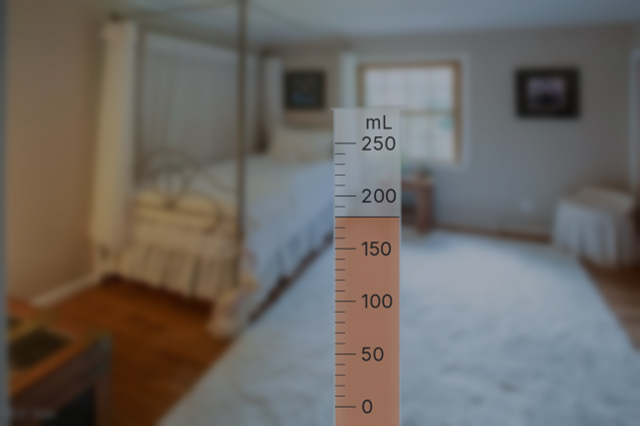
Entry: 180 mL
